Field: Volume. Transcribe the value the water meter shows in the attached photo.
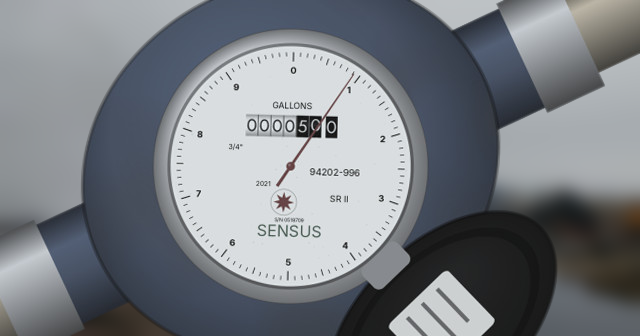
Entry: 500.9 gal
